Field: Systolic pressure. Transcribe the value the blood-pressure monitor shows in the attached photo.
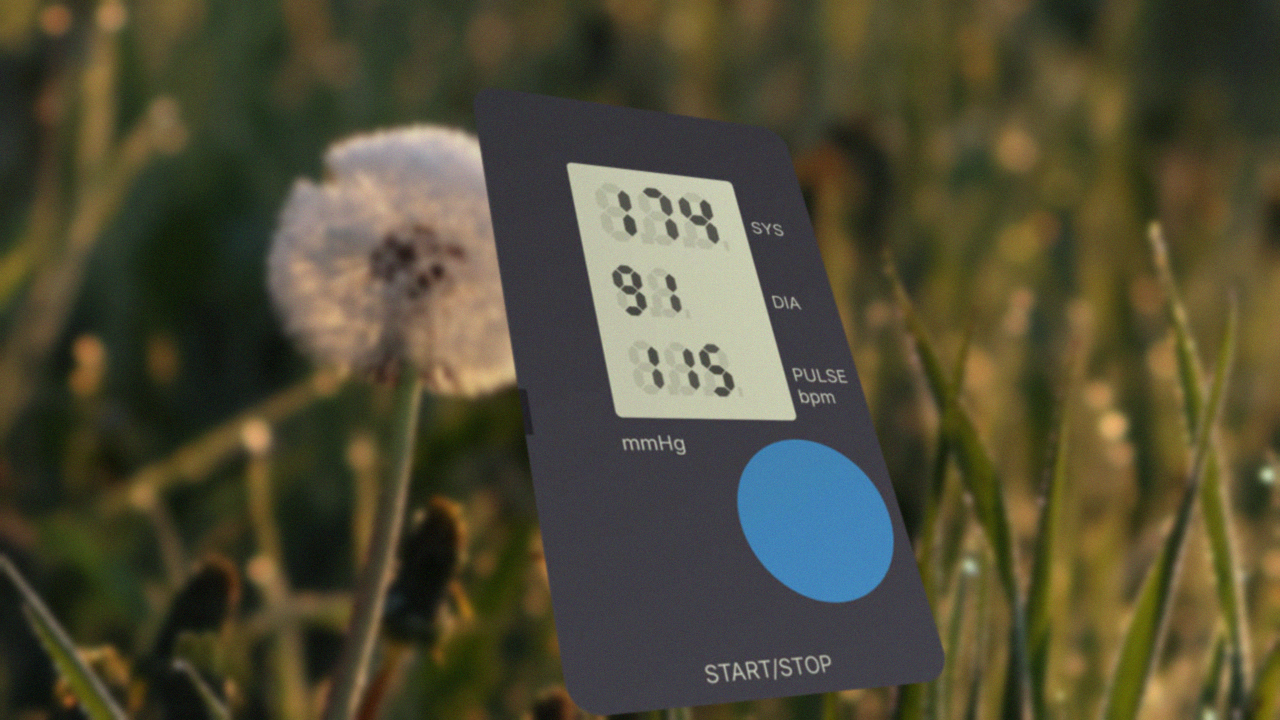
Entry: 174 mmHg
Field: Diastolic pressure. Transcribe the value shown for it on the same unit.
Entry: 91 mmHg
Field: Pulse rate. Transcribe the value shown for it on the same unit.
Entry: 115 bpm
